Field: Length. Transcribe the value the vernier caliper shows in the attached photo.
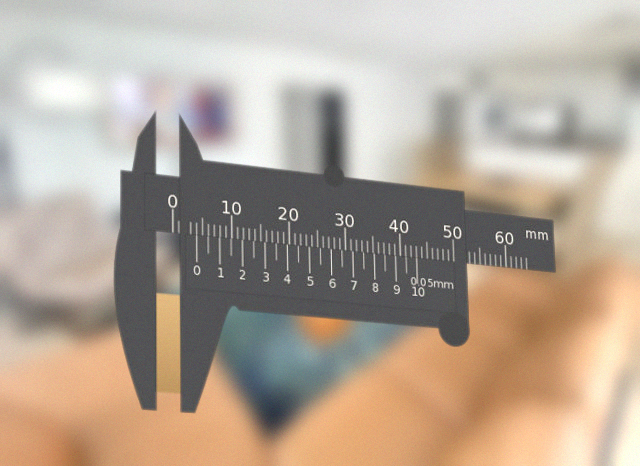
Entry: 4.0 mm
